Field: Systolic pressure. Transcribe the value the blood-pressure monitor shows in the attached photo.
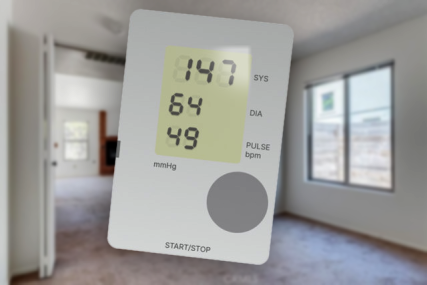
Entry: 147 mmHg
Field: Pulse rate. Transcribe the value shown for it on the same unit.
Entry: 49 bpm
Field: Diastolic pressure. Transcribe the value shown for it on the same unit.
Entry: 64 mmHg
